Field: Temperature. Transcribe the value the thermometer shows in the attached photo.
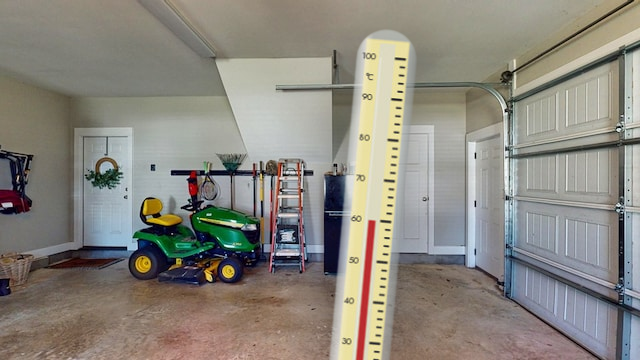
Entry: 60 °C
